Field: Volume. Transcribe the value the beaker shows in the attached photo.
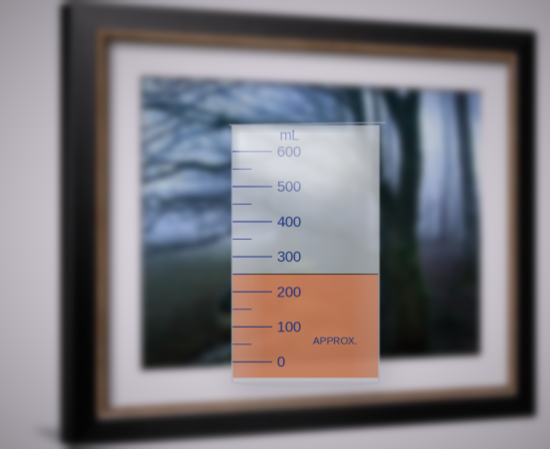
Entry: 250 mL
